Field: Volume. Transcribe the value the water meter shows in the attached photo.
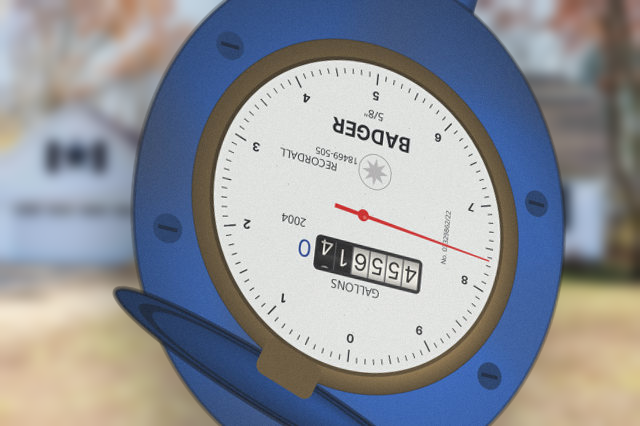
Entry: 4556137.6 gal
